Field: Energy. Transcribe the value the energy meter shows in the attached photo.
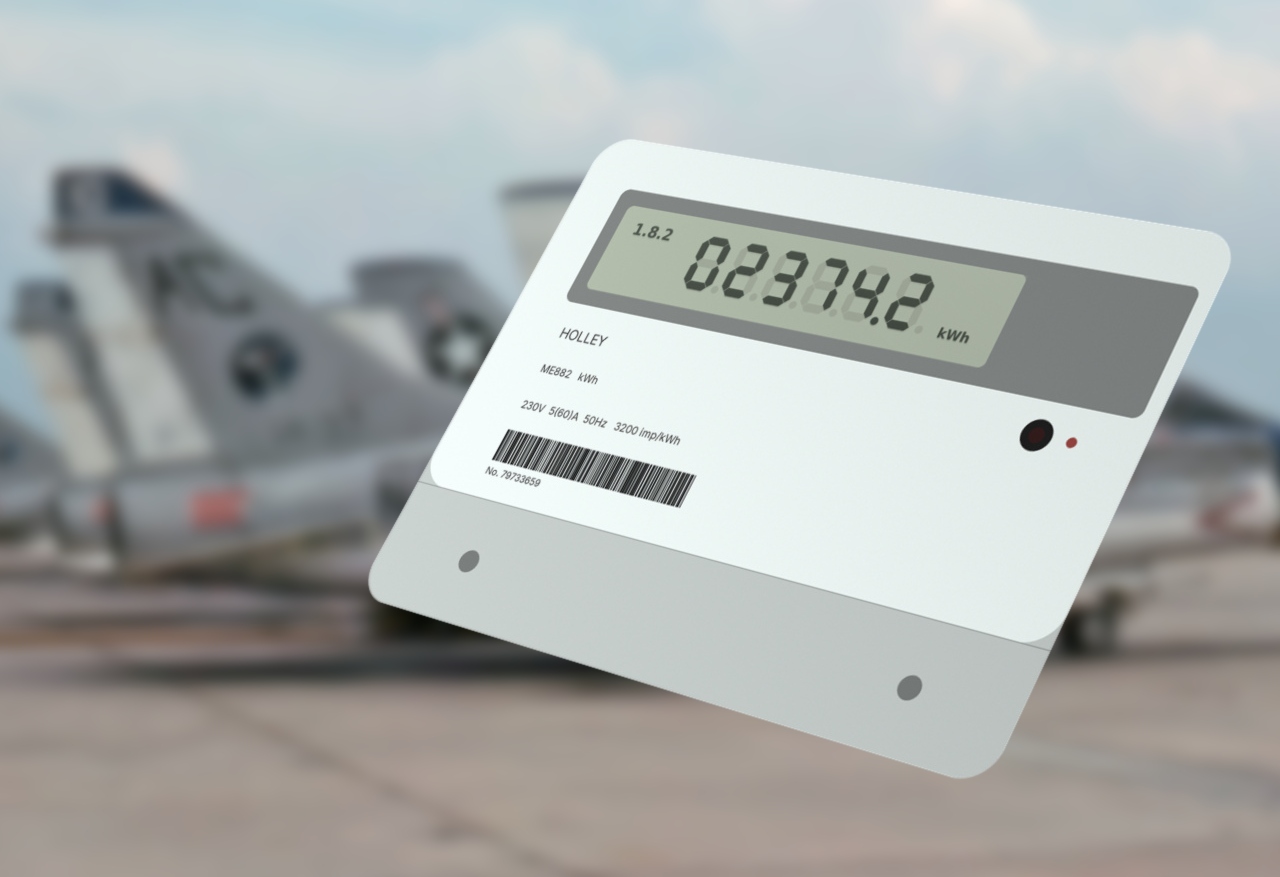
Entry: 2374.2 kWh
